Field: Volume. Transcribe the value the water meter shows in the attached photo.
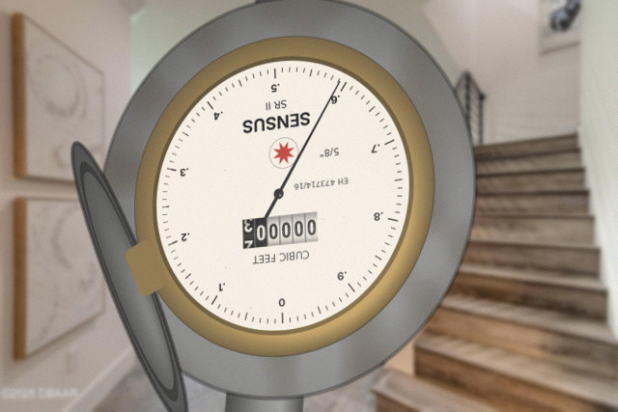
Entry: 2.59 ft³
